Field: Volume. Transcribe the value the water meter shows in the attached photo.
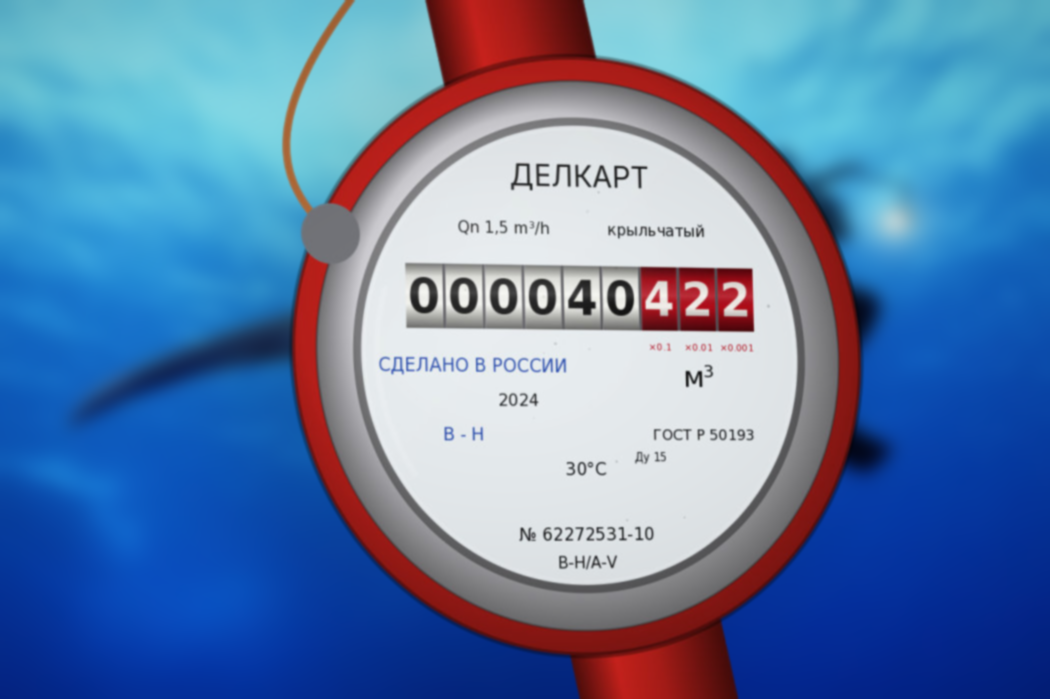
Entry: 40.422 m³
